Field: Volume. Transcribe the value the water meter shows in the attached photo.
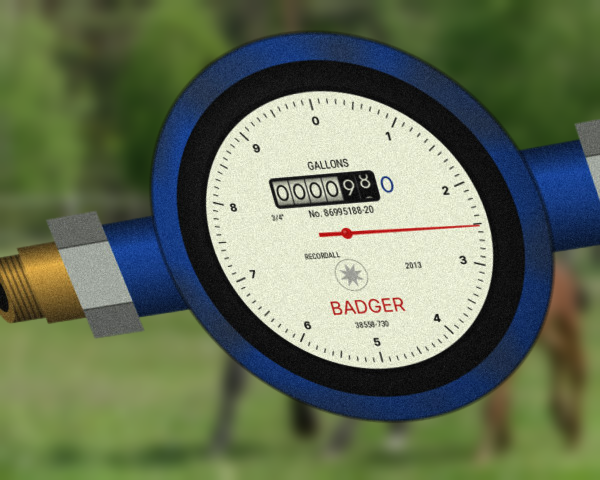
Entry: 982.5 gal
